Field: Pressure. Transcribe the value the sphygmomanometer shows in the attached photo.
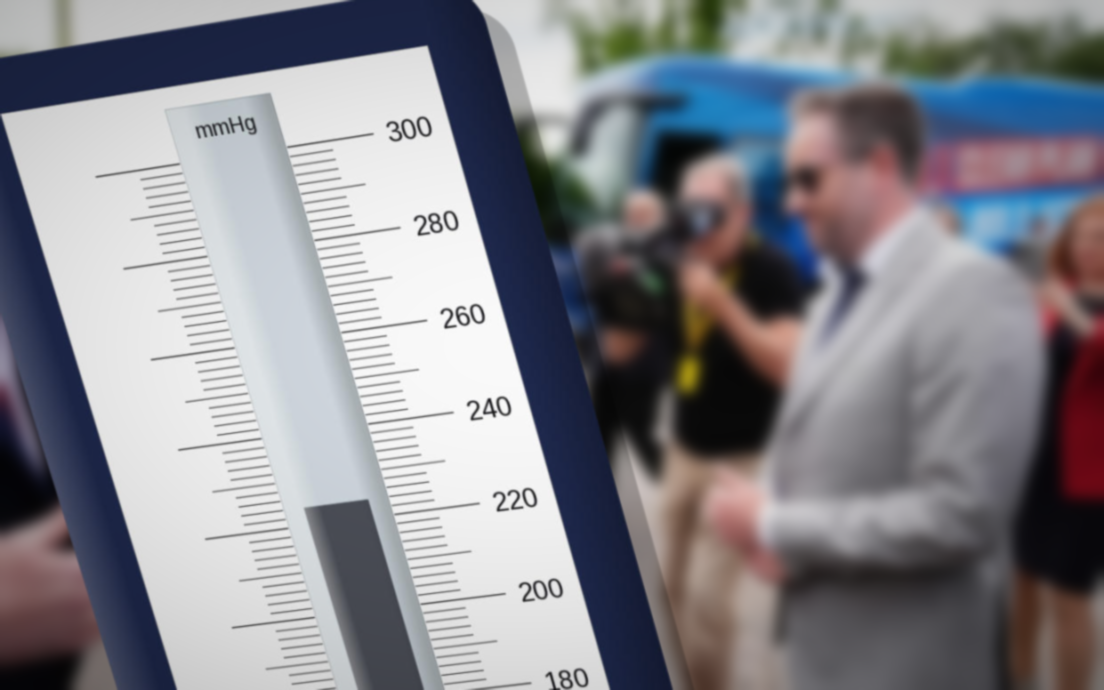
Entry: 224 mmHg
